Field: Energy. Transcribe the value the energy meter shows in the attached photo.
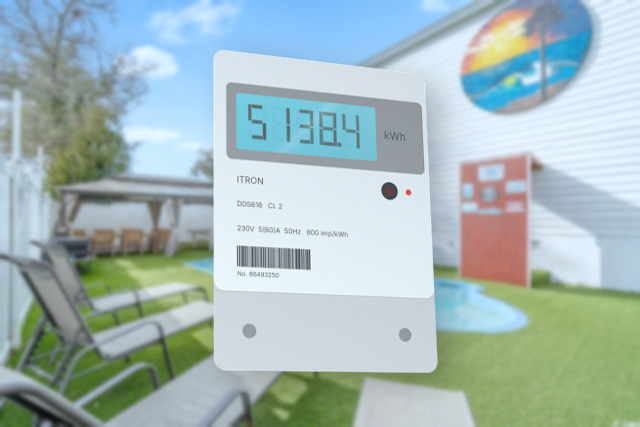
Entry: 5138.4 kWh
